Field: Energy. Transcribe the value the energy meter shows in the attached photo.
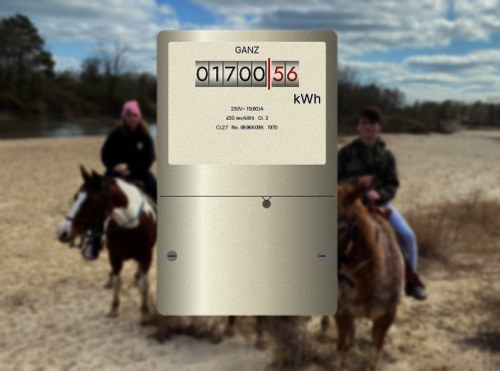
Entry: 1700.56 kWh
